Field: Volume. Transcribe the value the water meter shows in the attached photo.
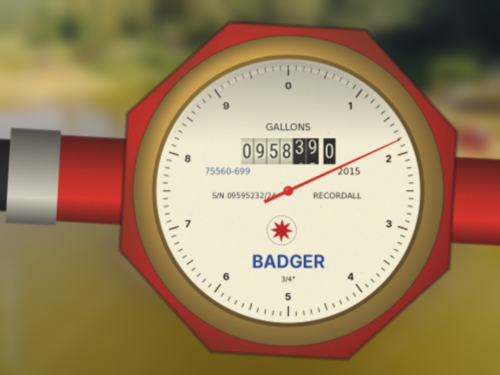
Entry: 958391.8 gal
